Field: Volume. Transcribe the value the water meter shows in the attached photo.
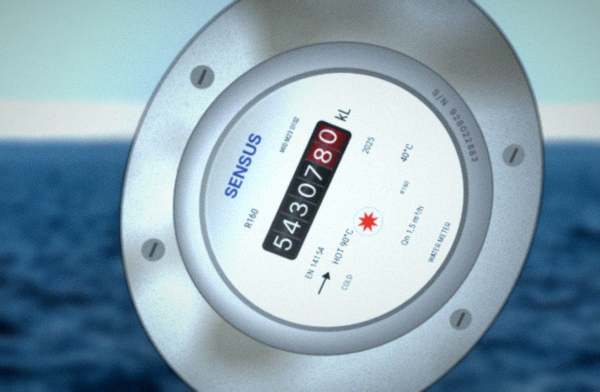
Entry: 54307.80 kL
